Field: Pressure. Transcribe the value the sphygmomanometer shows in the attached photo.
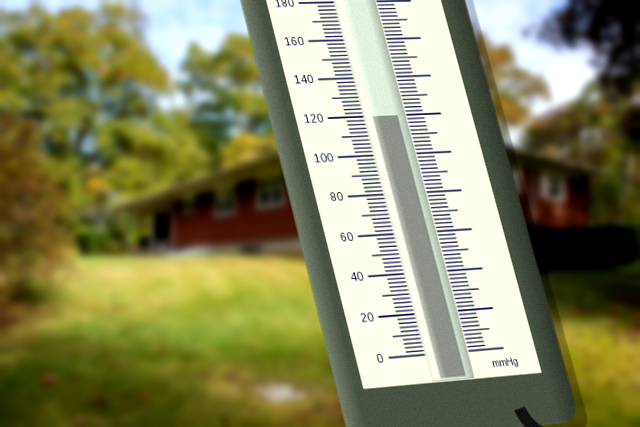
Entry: 120 mmHg
